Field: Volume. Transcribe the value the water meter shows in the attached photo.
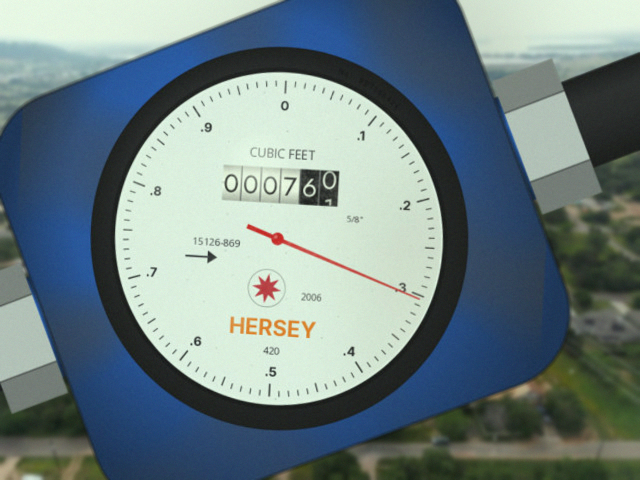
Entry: 760.30 ft³
